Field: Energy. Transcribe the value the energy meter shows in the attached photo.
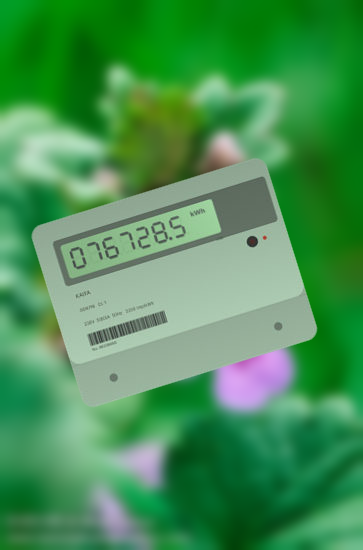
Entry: 76728.5 kWh
